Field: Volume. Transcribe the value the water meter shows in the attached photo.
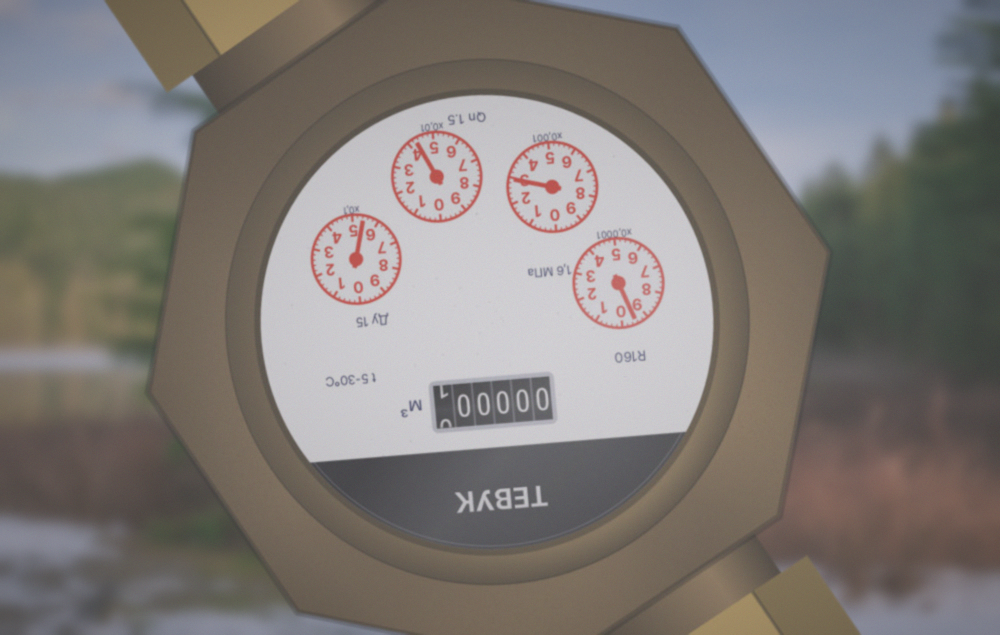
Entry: 0.5429 m³
